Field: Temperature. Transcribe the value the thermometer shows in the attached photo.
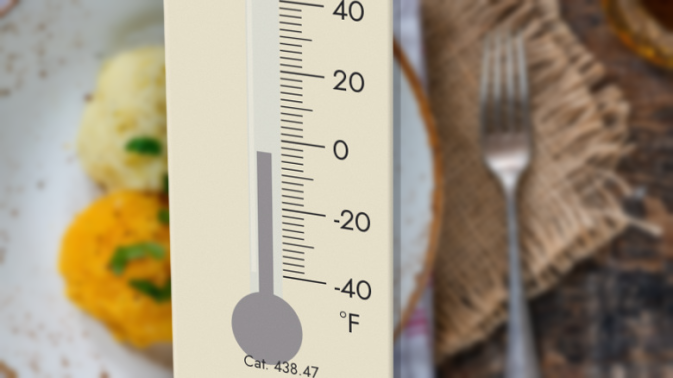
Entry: -4 °F
